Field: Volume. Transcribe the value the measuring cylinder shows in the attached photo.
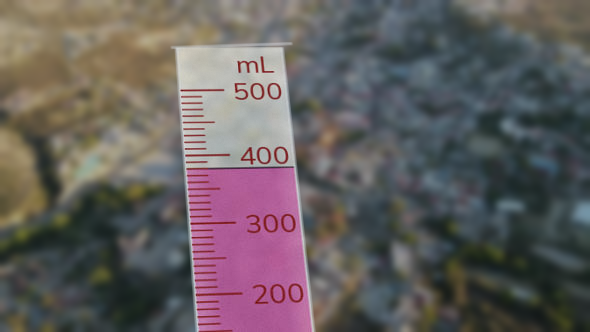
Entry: 380 mL
